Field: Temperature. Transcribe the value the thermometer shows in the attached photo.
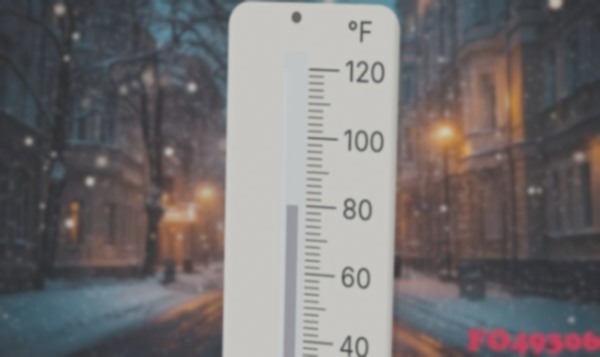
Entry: 80 °F
